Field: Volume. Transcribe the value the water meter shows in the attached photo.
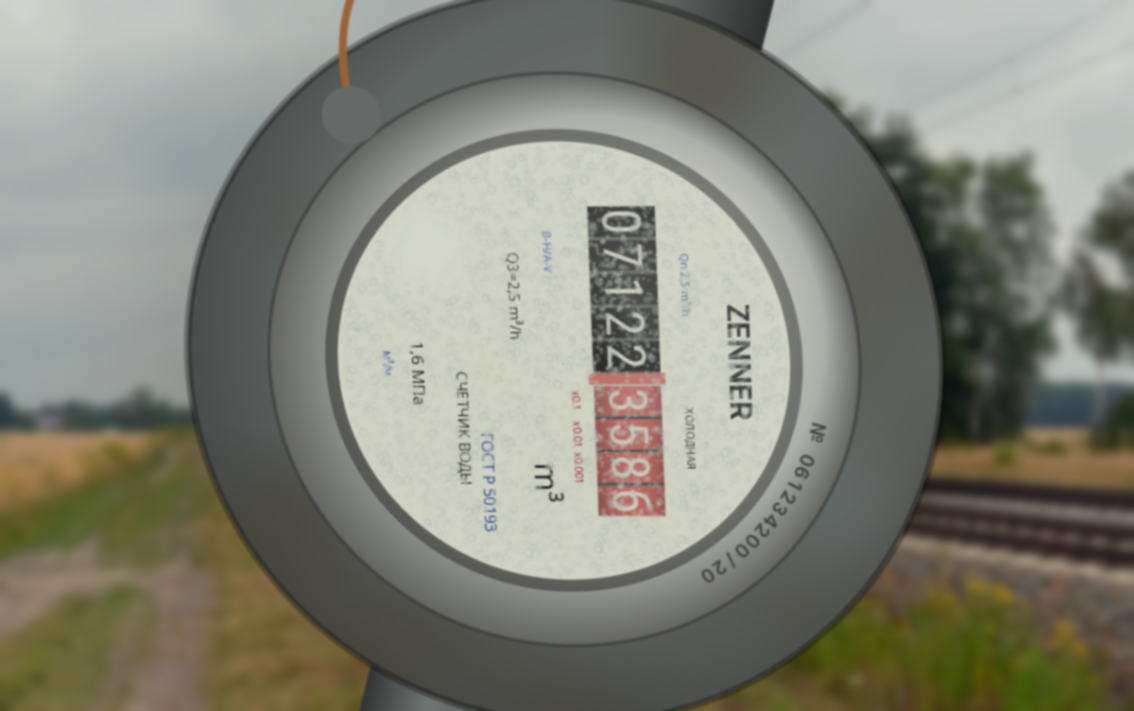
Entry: 7122.3586 m³
